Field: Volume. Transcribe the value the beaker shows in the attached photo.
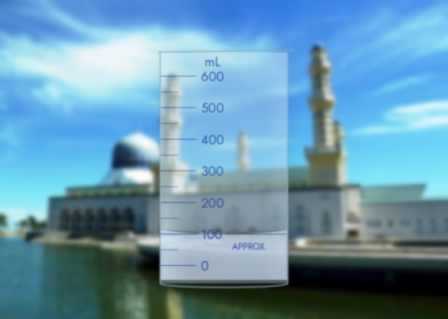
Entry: 100 mL
